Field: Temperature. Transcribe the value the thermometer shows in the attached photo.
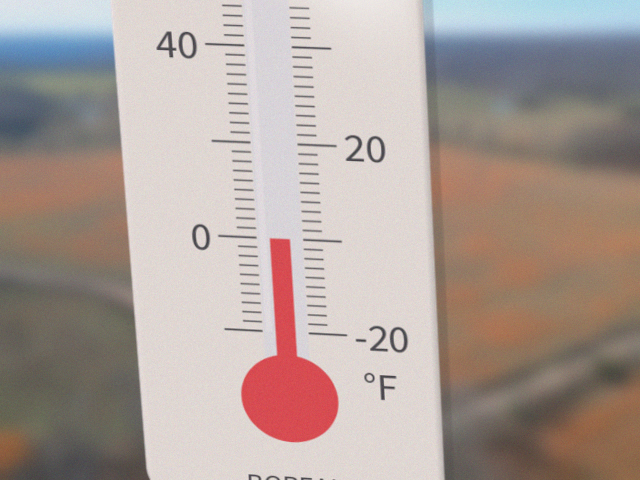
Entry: 0 °F
